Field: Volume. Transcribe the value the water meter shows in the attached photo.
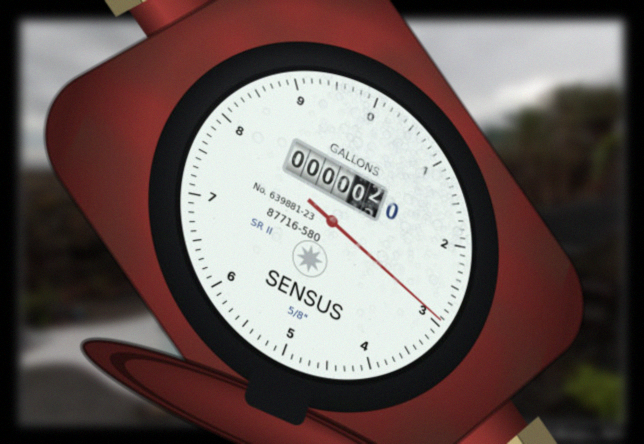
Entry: 22.9 gal
